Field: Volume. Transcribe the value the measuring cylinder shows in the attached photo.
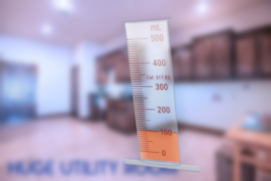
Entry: 100 mL
